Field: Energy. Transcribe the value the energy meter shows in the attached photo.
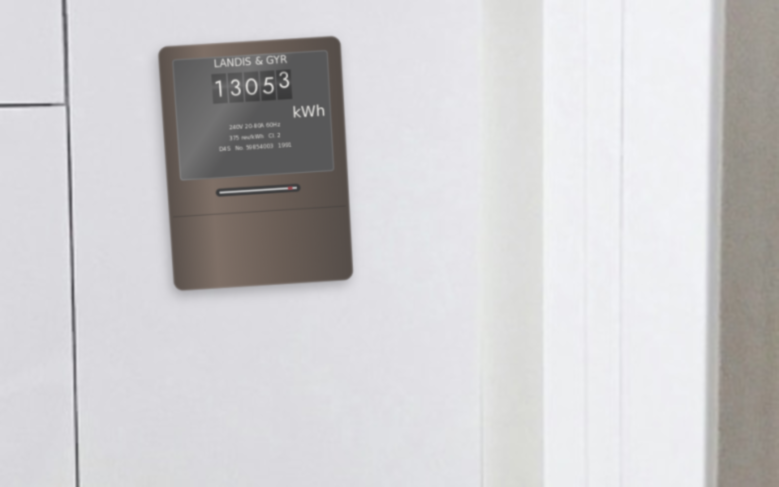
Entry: 13053 kWh
